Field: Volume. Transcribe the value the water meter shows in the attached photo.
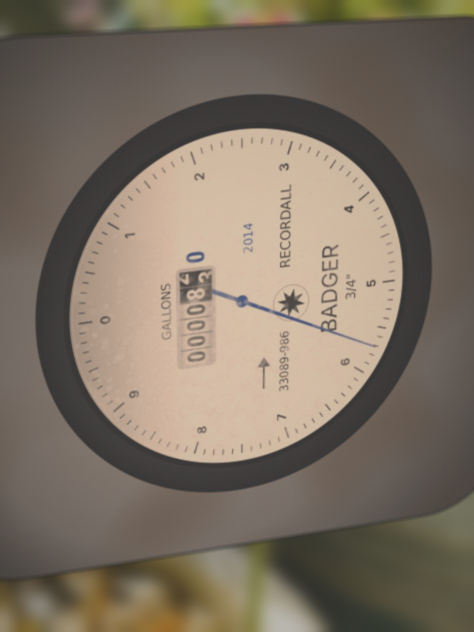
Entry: 825.7 gal
